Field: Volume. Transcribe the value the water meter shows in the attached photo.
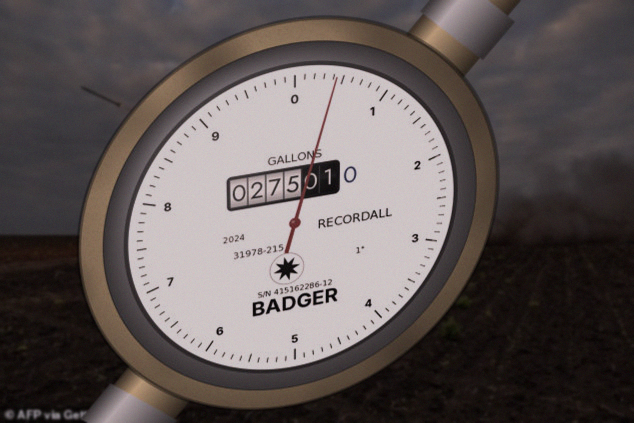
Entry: 275010.4 gal
